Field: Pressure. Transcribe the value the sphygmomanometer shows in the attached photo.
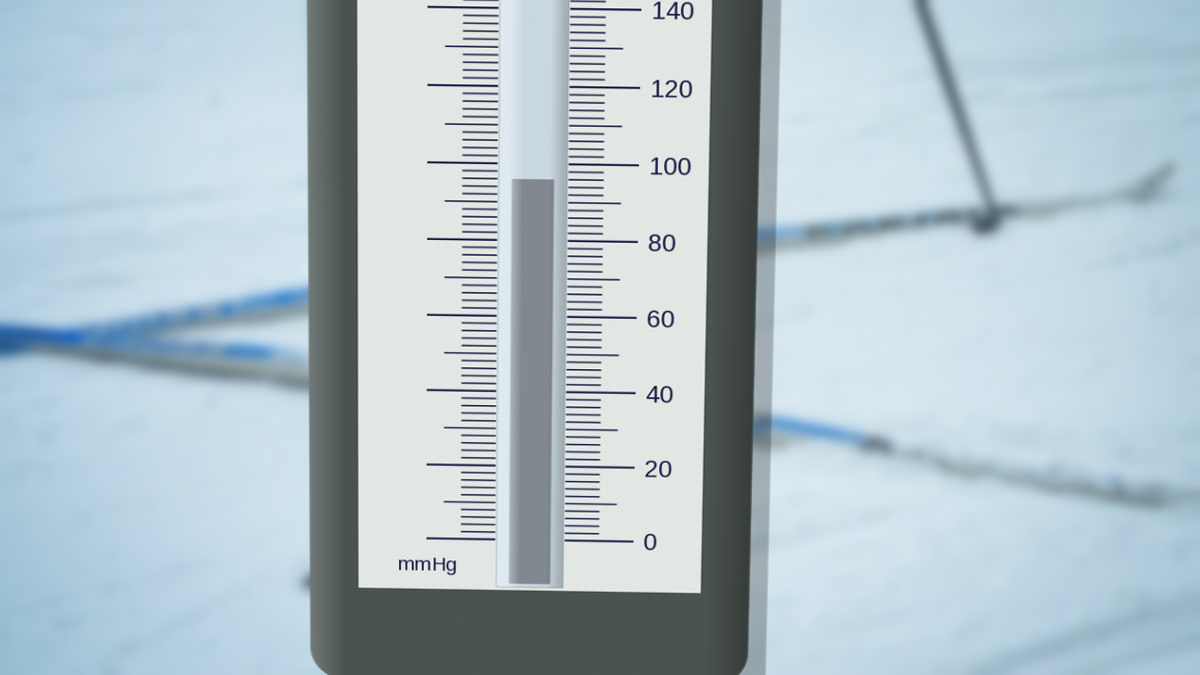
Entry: 96 mmHg
